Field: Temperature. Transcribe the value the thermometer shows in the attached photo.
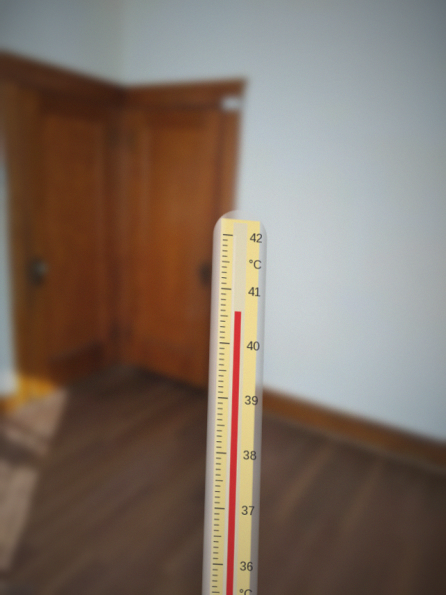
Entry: 40.6 °C
